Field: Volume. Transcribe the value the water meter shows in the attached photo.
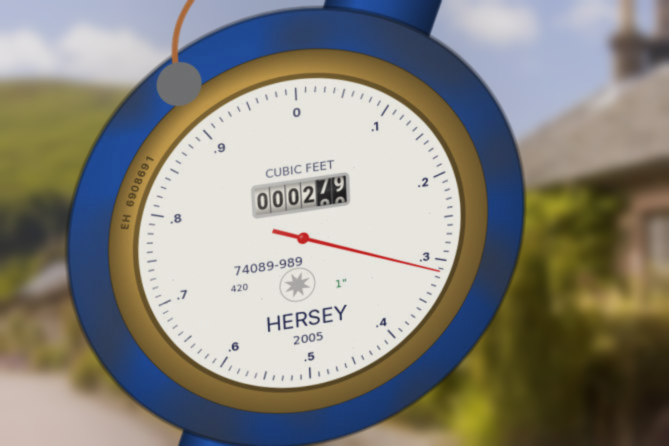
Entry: 279.31 ft³
